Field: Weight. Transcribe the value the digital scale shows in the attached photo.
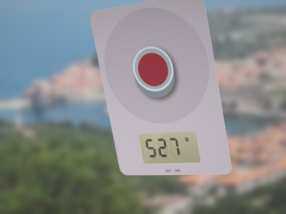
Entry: 527 g
